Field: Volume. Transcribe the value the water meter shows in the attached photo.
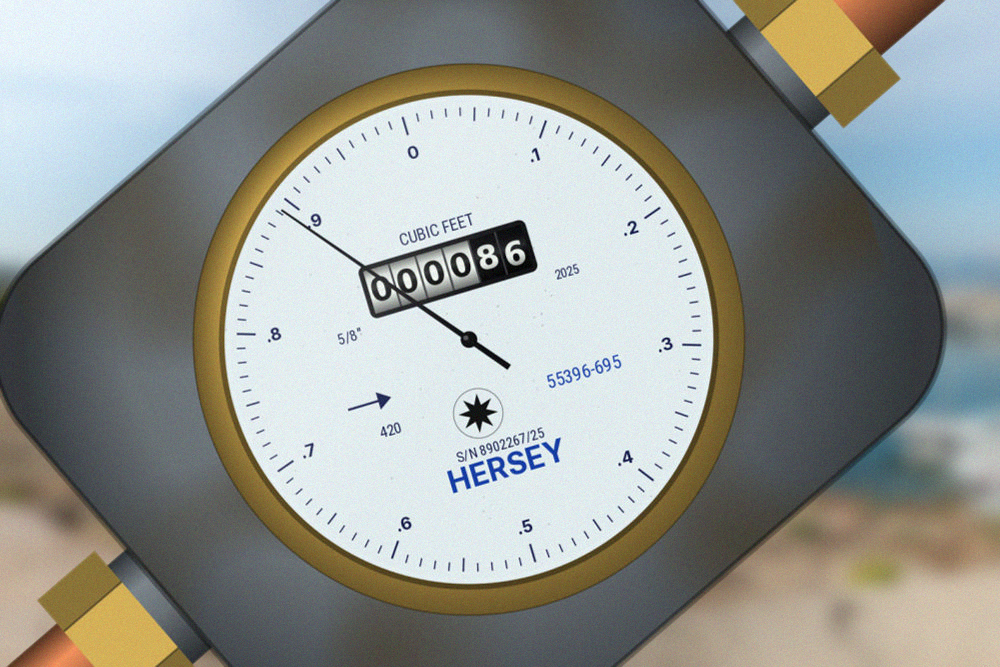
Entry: 85.89 ft³
